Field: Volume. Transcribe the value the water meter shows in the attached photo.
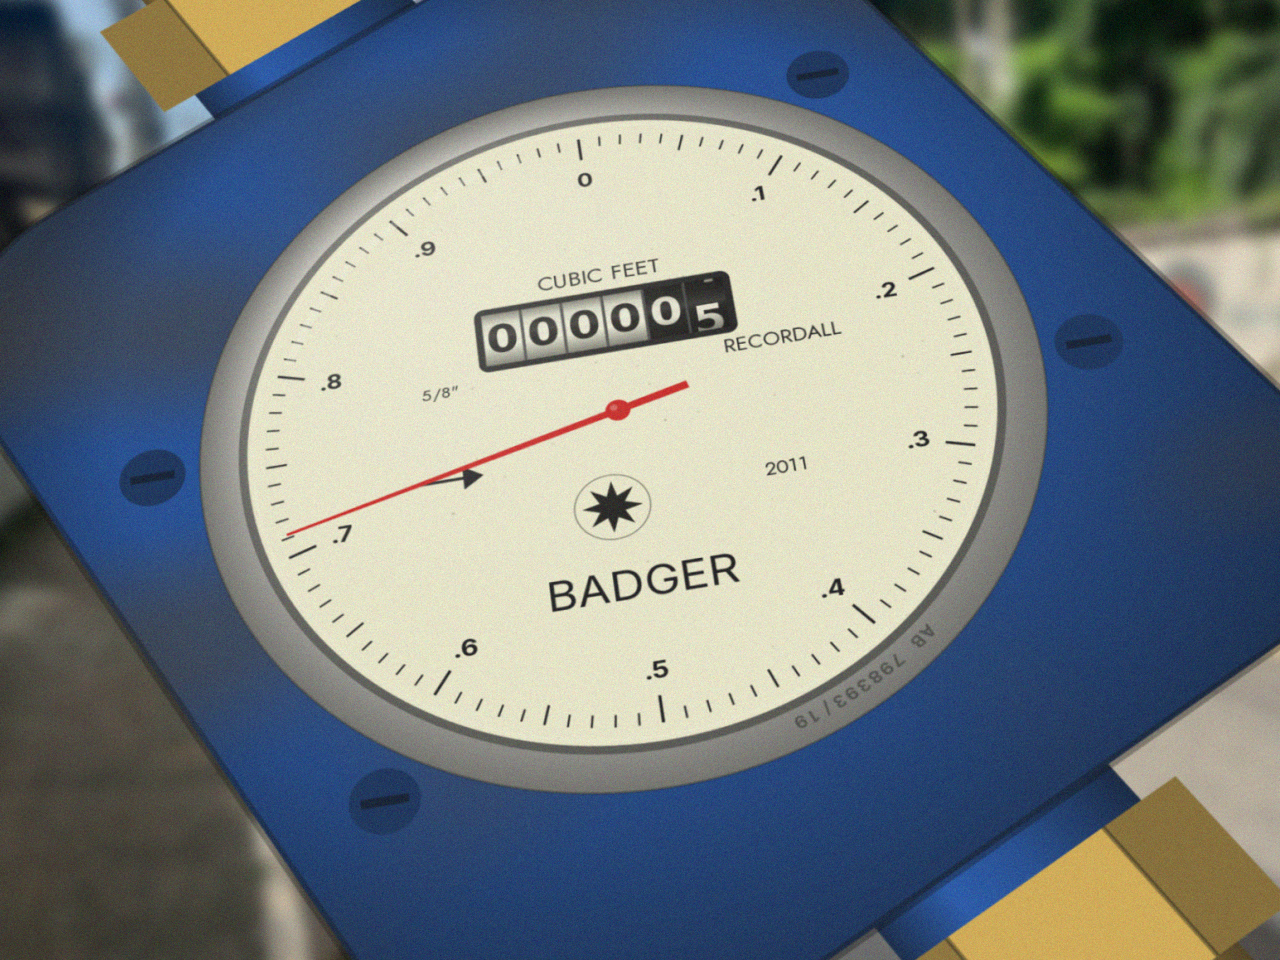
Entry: 4.71 ft³
